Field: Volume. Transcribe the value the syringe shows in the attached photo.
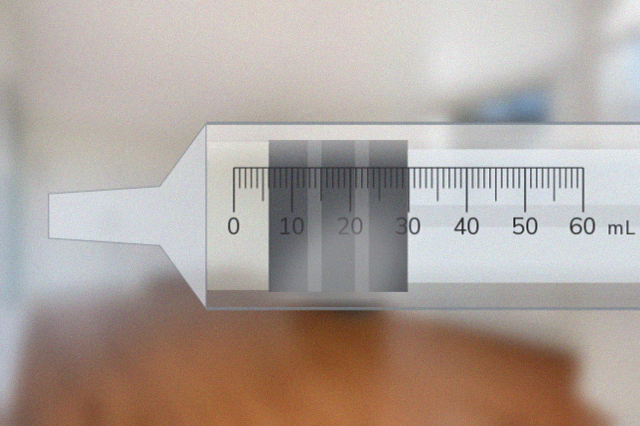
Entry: 6 mL
